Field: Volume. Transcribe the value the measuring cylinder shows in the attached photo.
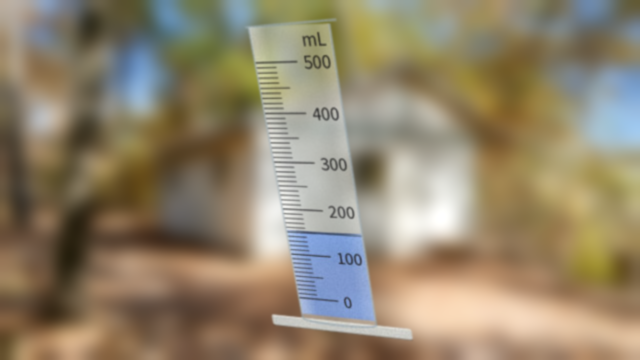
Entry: 150 mL
